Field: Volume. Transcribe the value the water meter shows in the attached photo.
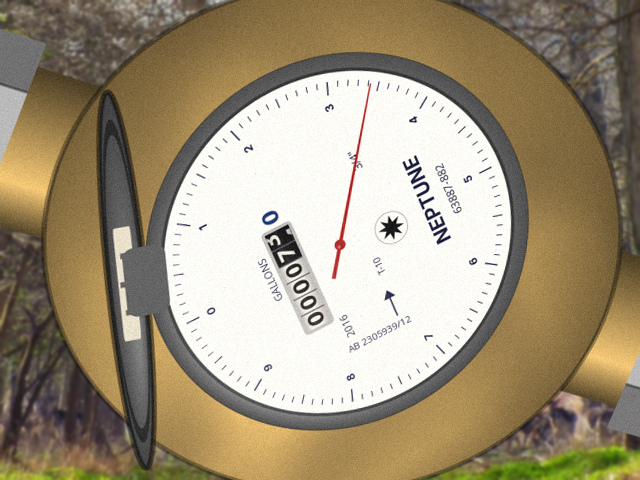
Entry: 733.4 gal
